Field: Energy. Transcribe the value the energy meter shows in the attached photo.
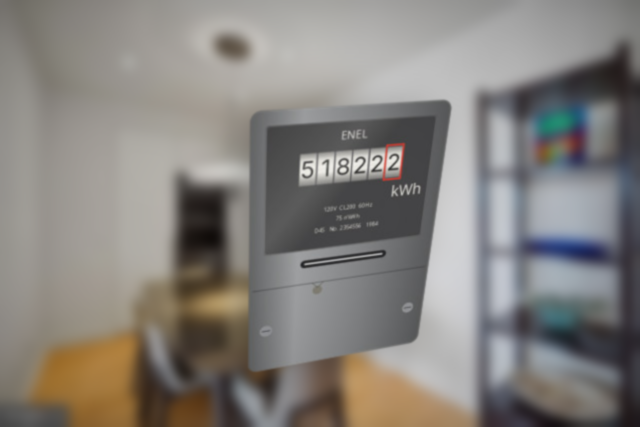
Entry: 51822.2 kWh
